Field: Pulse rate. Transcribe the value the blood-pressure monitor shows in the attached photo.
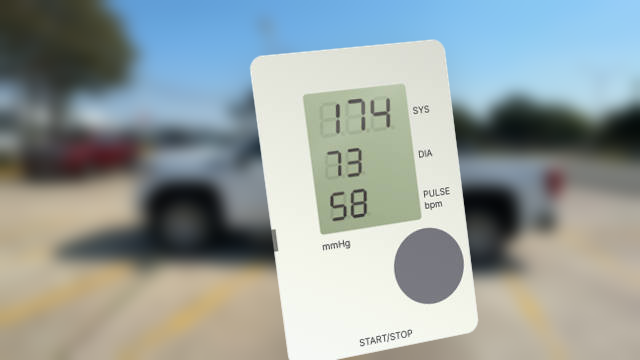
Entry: 58 bpm
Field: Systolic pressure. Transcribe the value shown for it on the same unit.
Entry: 174 mmHg
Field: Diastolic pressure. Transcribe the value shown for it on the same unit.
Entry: 73 mmHg
